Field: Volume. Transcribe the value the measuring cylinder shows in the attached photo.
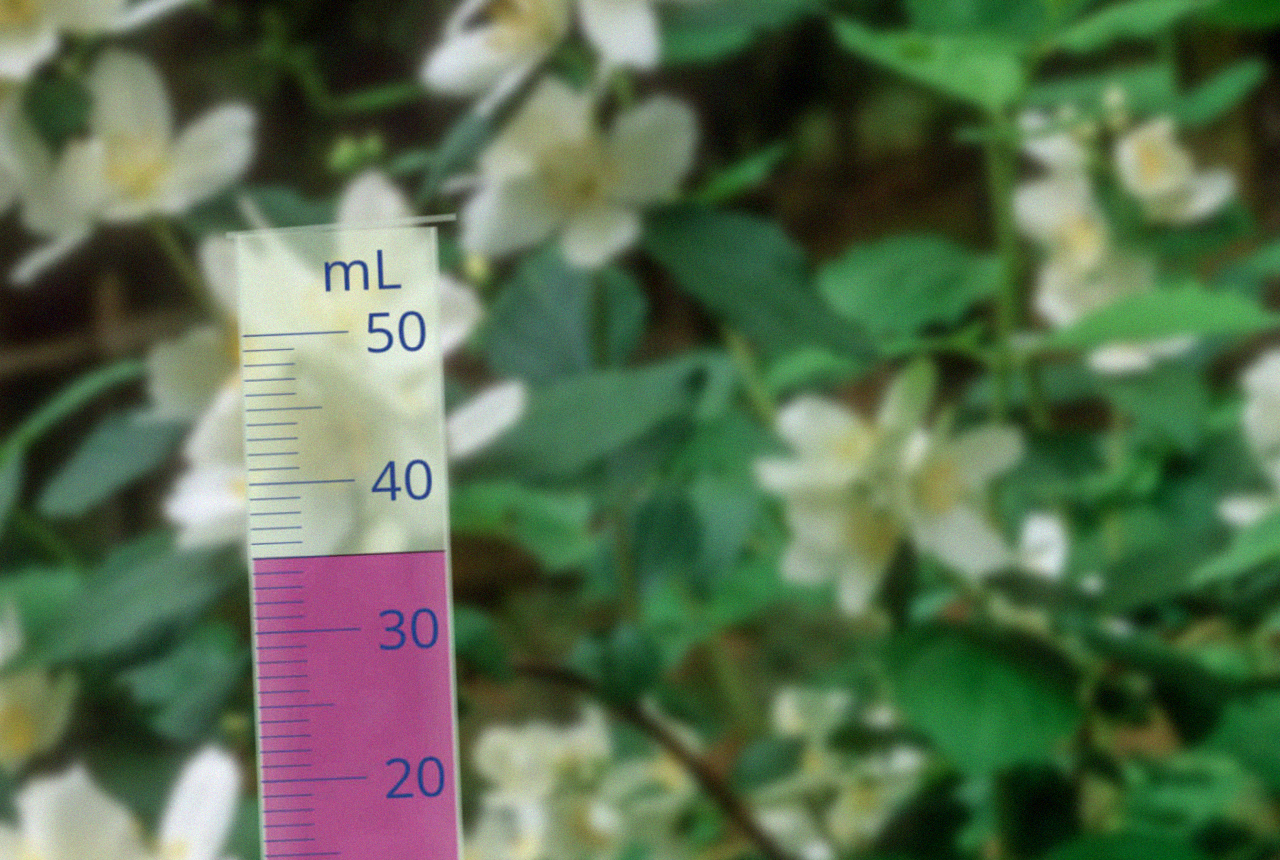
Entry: 35 mL
